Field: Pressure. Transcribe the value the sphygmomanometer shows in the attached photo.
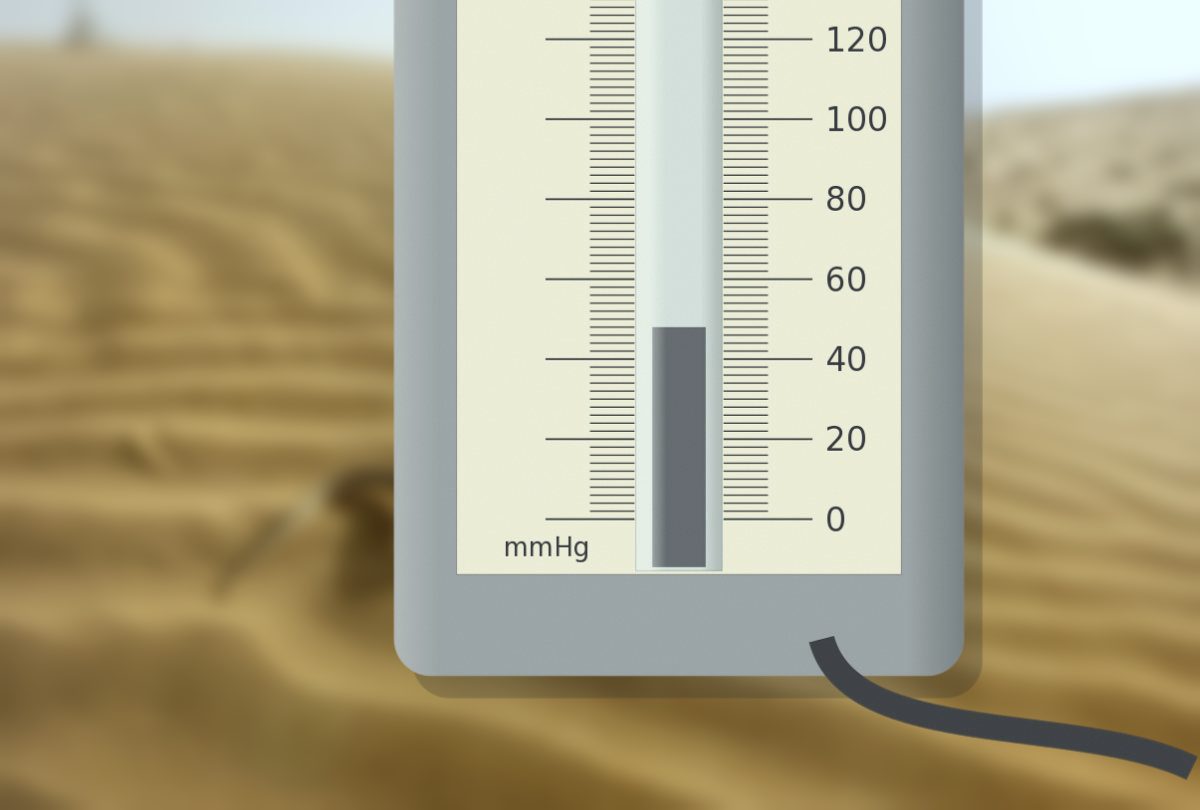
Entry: 48 mmHg
